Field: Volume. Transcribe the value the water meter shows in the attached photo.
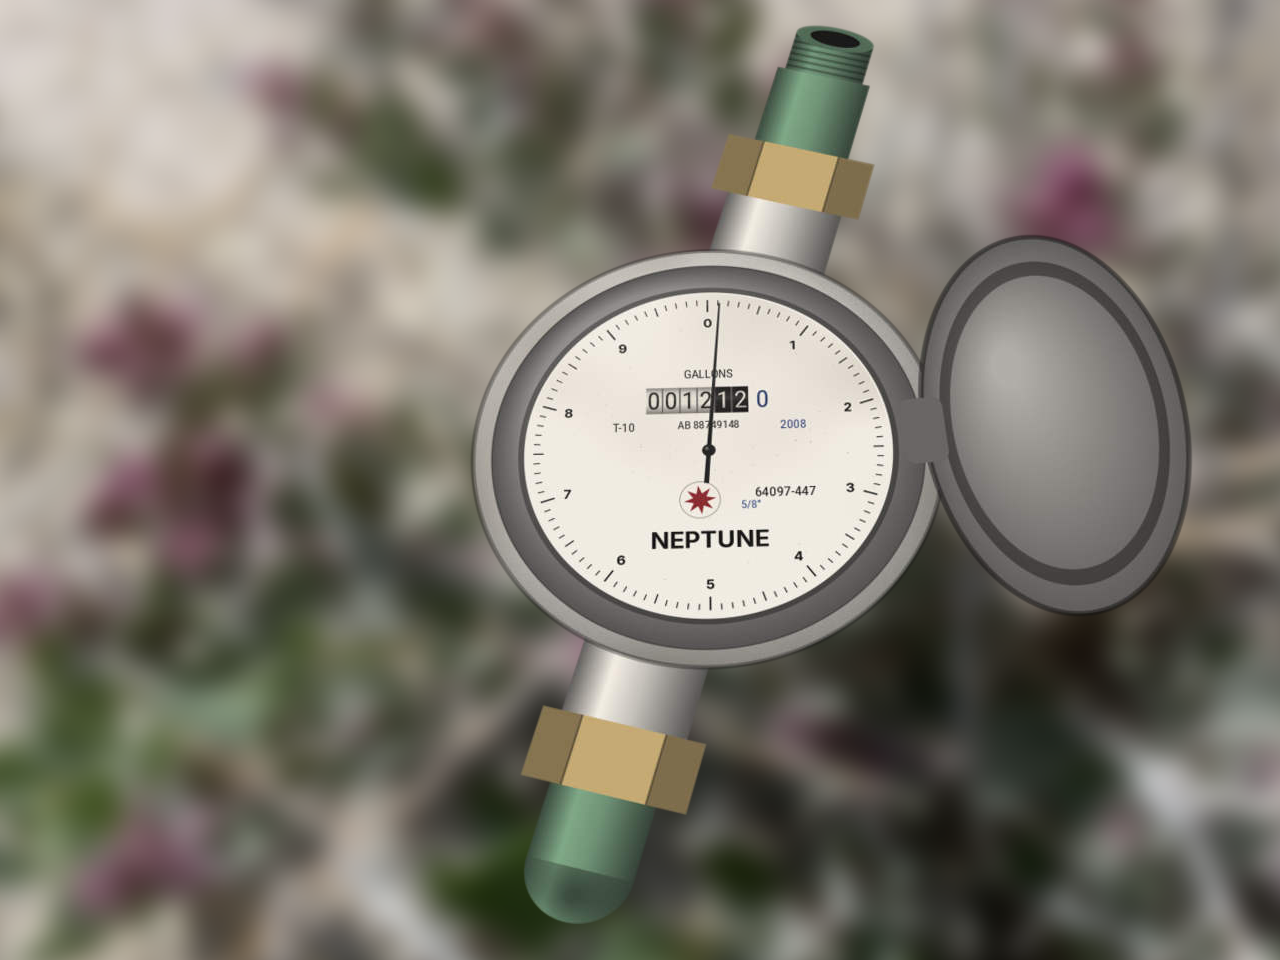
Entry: 12120.1 gal
